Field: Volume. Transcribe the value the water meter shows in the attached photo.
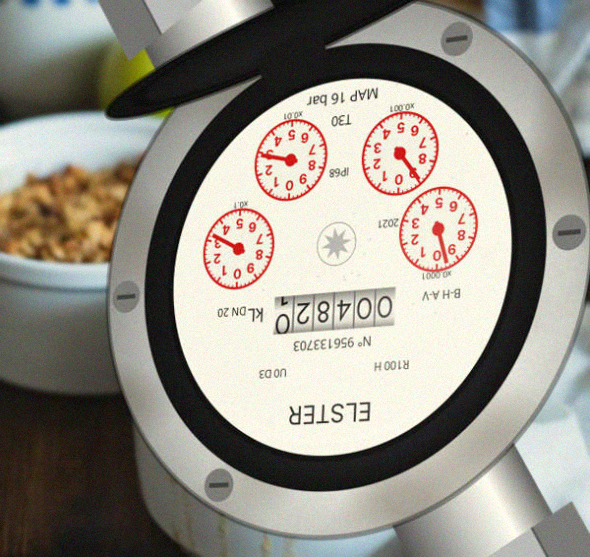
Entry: 4820.3289 kL
